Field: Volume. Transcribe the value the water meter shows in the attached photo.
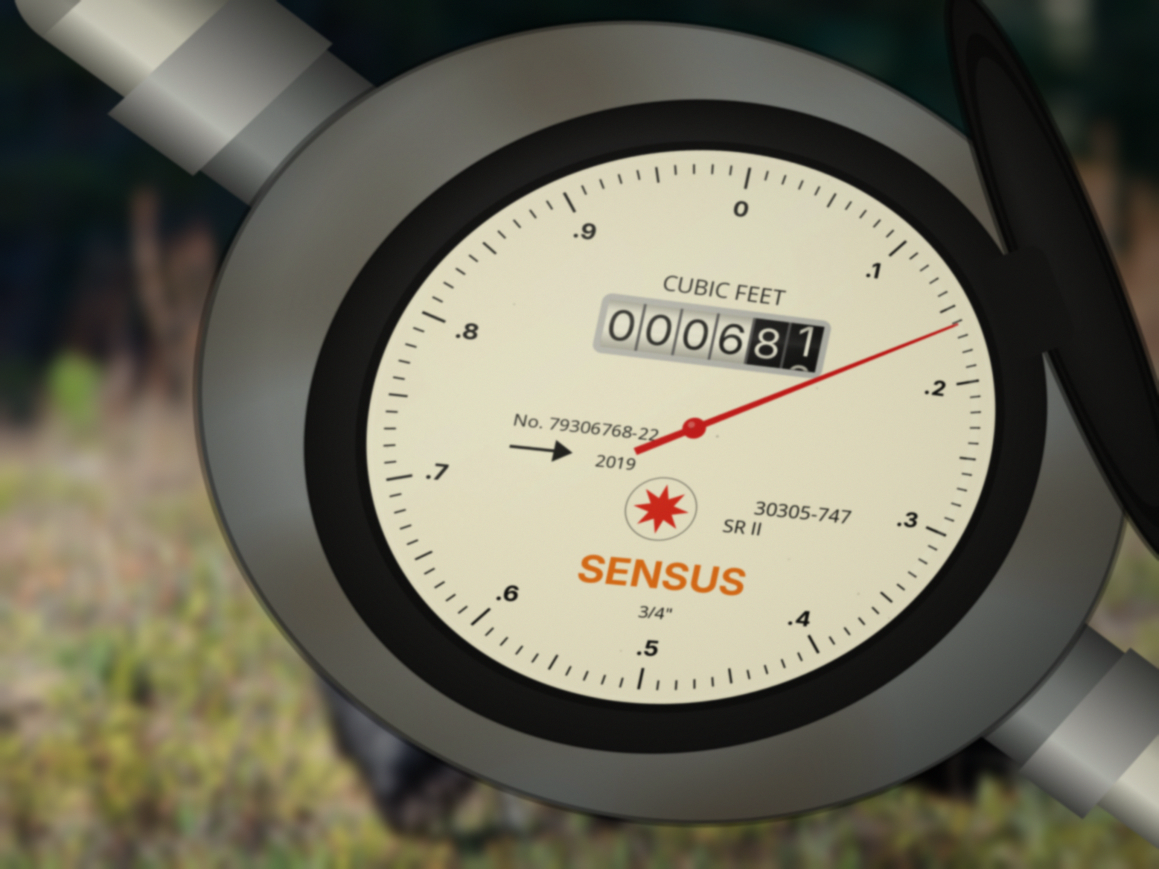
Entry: 681.16 ft³
